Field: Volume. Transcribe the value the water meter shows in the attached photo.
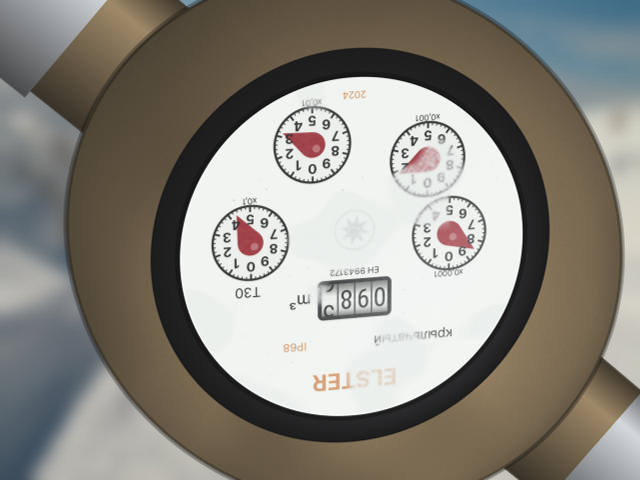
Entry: 985.4318 m³
